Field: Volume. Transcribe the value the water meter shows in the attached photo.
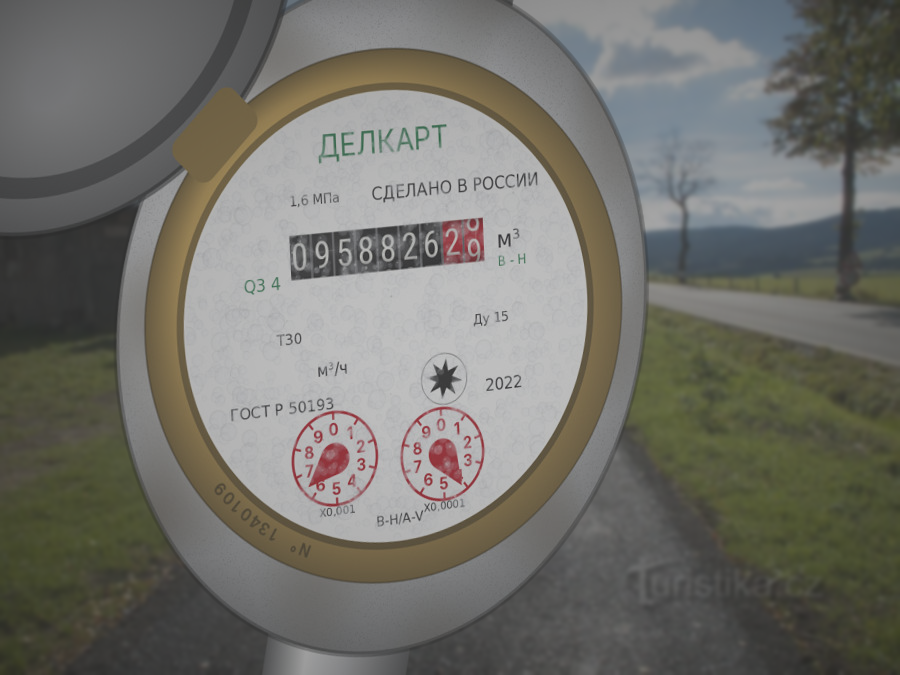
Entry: 958826.2864 m³
